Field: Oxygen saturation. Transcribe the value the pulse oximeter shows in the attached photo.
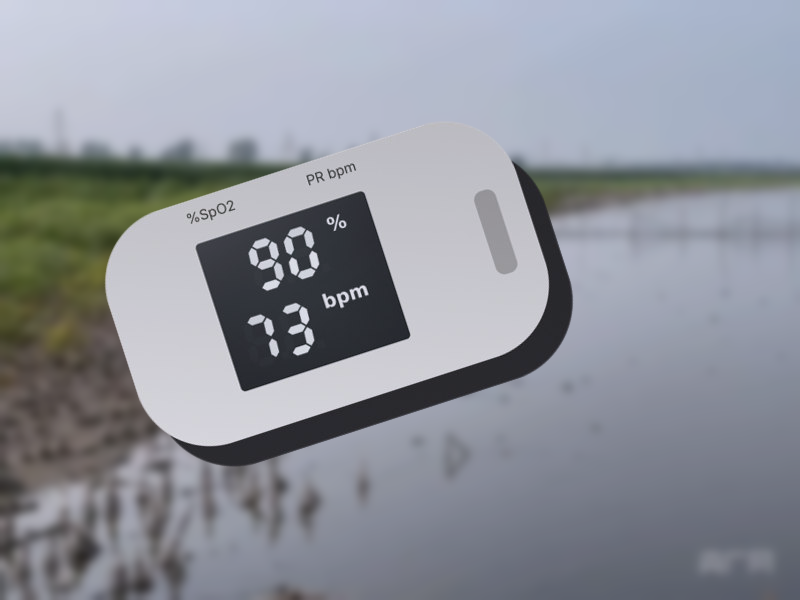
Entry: 90 %
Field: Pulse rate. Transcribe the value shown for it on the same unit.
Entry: 73 bpm
